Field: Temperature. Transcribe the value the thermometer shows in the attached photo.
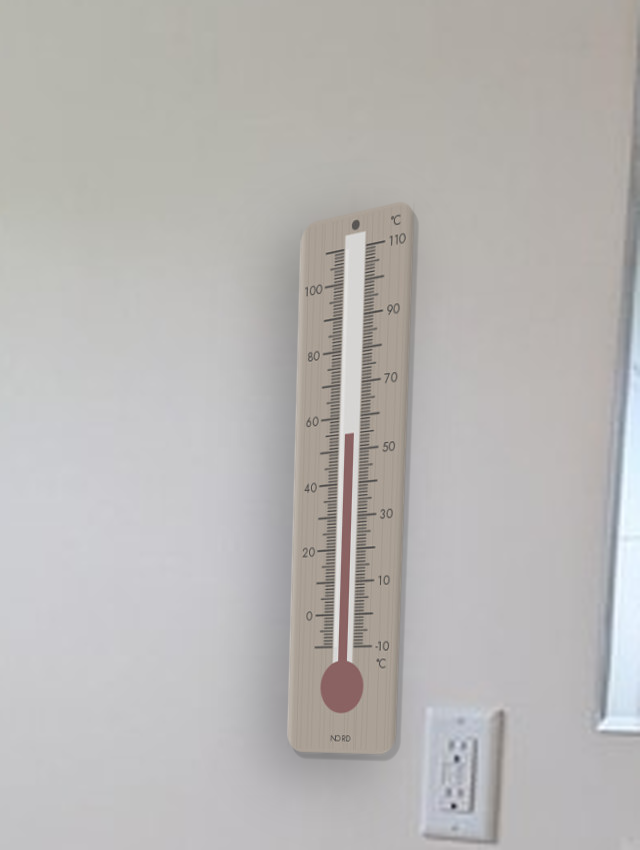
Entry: 55 °C
